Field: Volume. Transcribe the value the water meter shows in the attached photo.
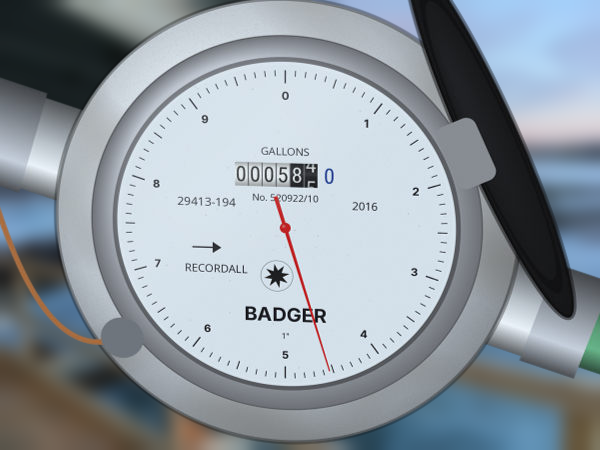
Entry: 5844.5 gal
